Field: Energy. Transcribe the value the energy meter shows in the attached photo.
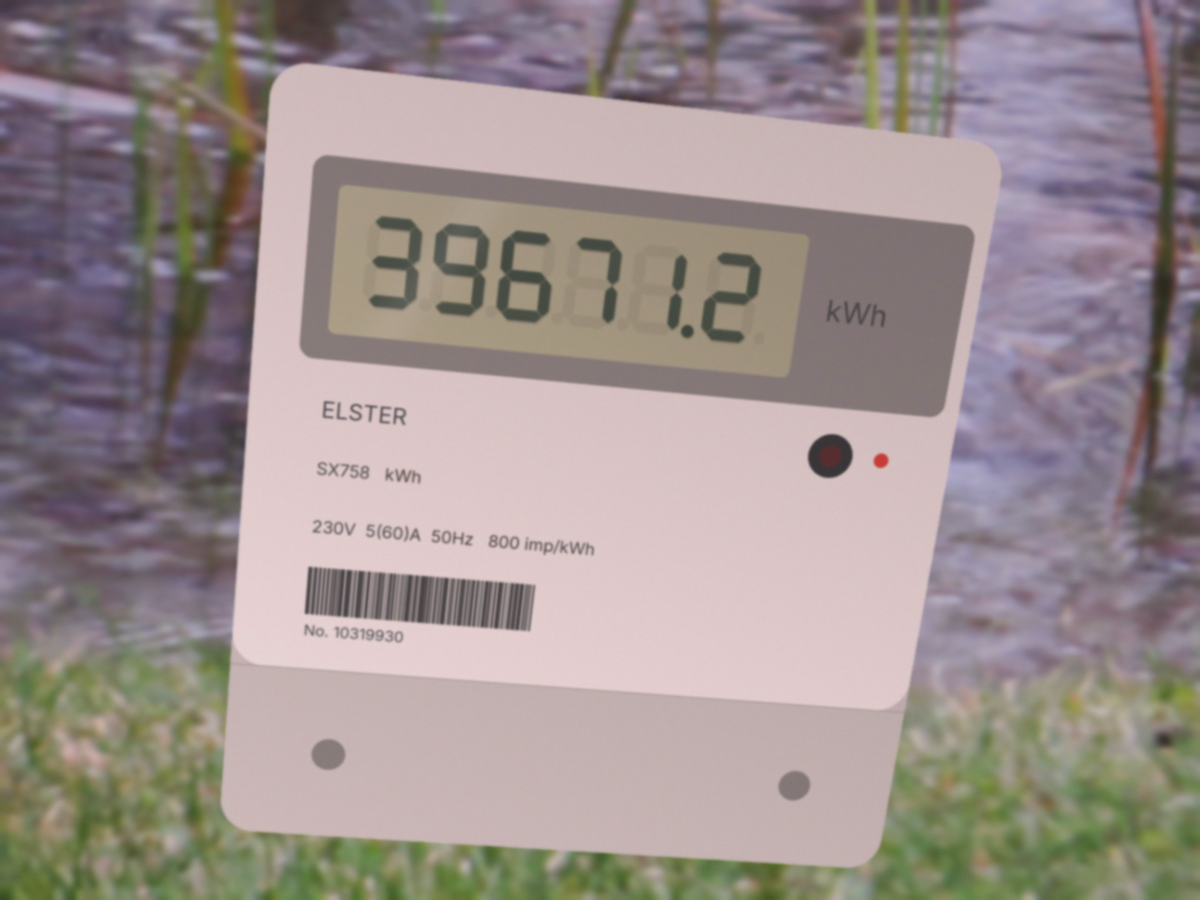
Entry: 39671.2 kWh
